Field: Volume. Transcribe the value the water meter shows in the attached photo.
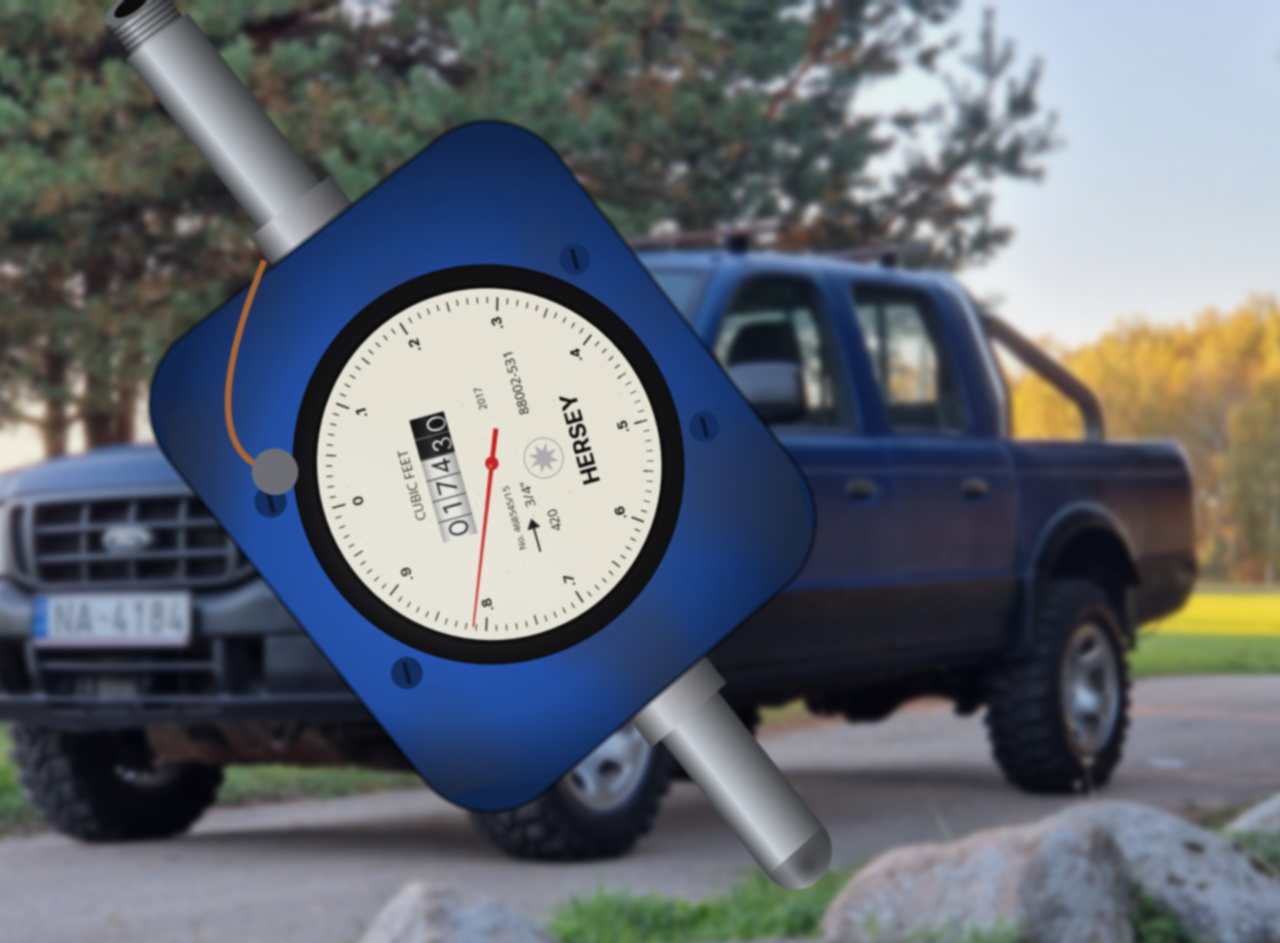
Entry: 17429.81 ft³
